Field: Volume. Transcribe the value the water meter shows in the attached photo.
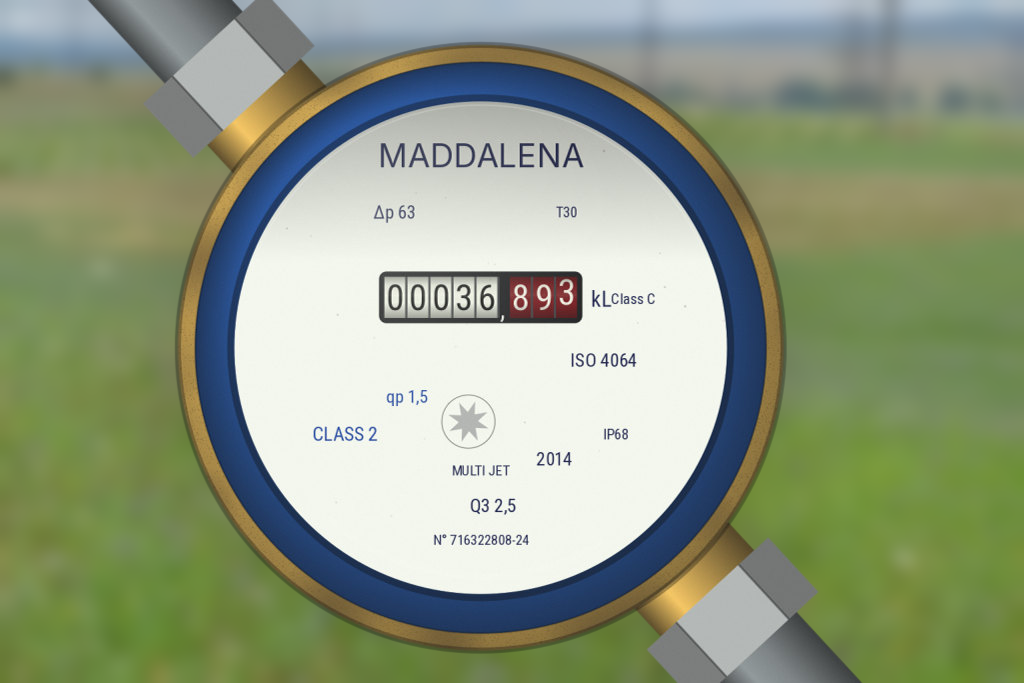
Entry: 36.893 kL
